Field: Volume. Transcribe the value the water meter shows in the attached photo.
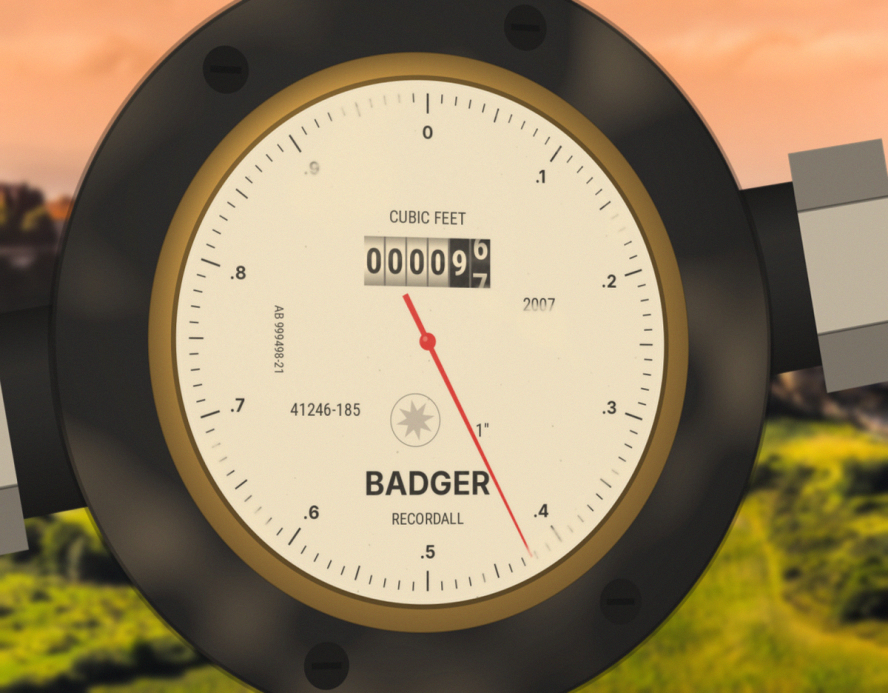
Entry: 96.42 ft³
